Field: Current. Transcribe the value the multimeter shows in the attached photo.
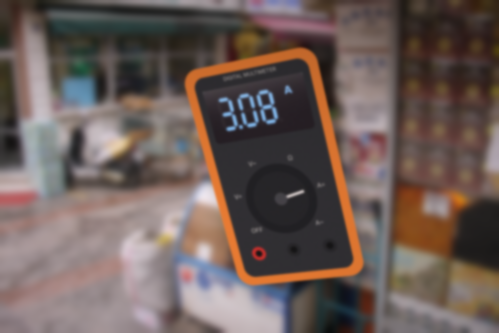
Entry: 3.08 A
